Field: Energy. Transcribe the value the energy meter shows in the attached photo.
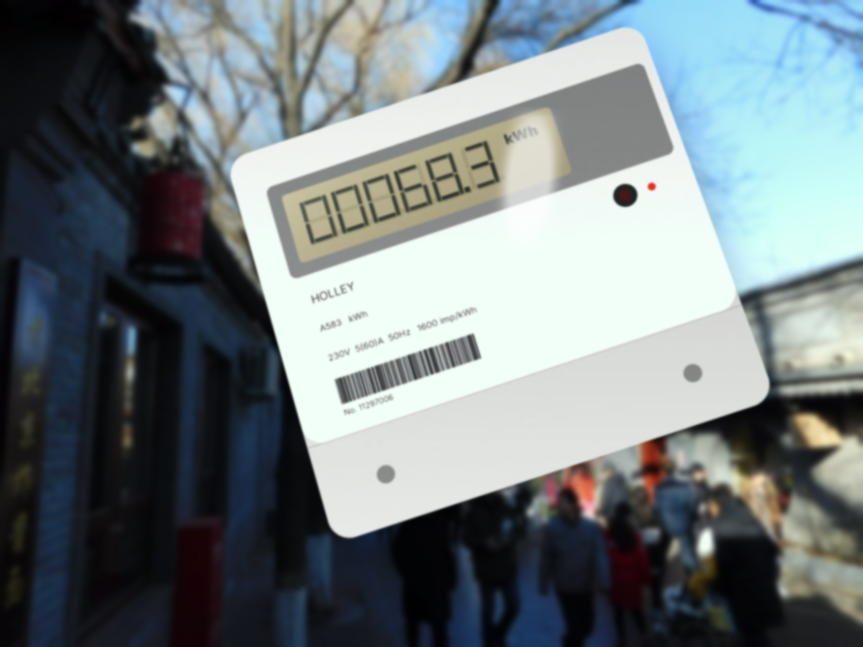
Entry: 68.3 kWh
